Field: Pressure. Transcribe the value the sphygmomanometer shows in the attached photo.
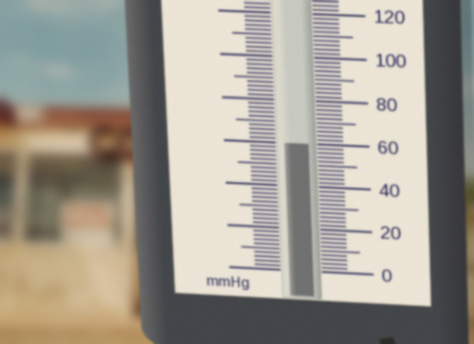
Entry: 60 mmHg
